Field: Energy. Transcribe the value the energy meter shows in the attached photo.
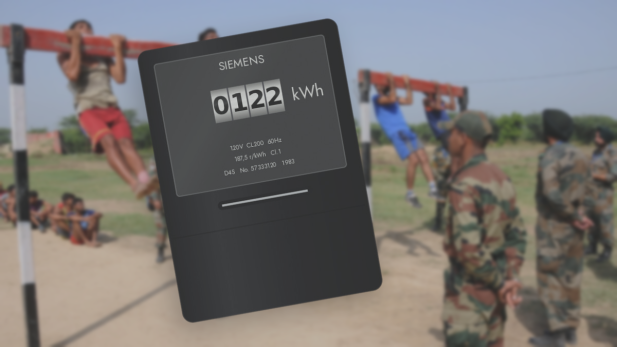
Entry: 122 kWh
